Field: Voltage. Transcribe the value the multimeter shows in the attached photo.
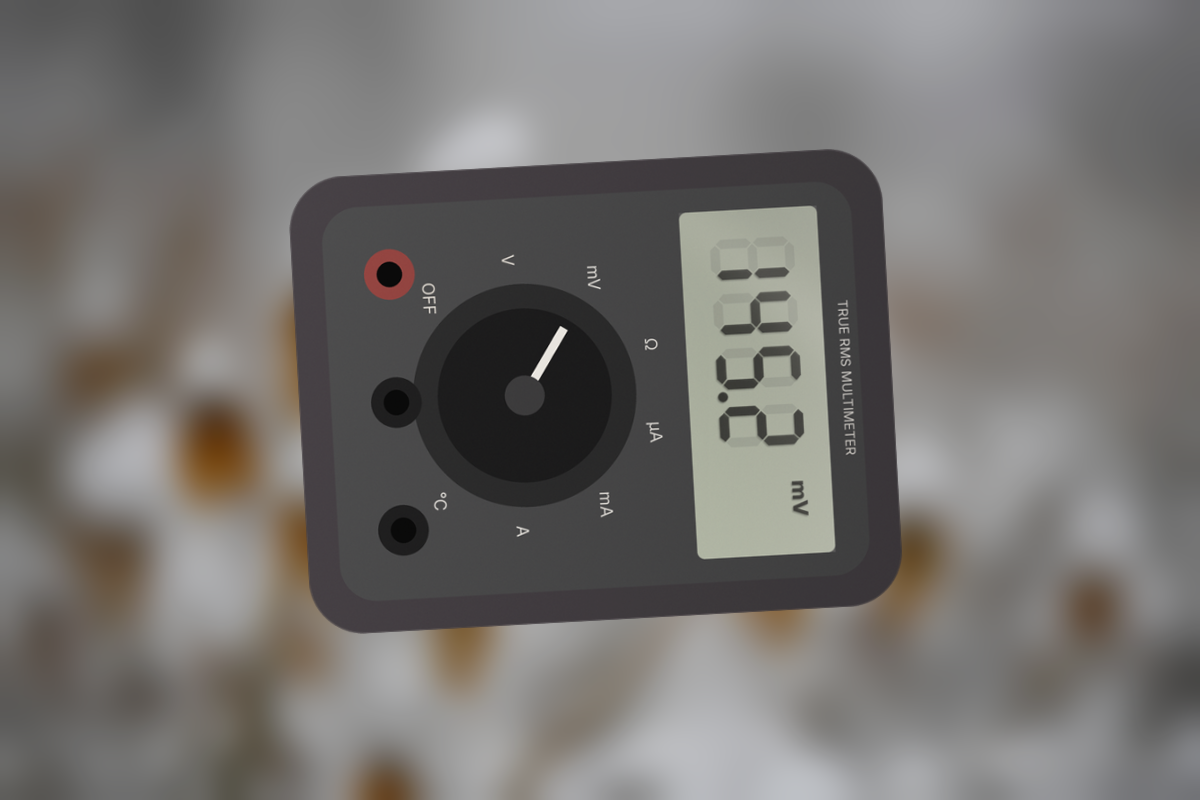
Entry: 145.2 mV
